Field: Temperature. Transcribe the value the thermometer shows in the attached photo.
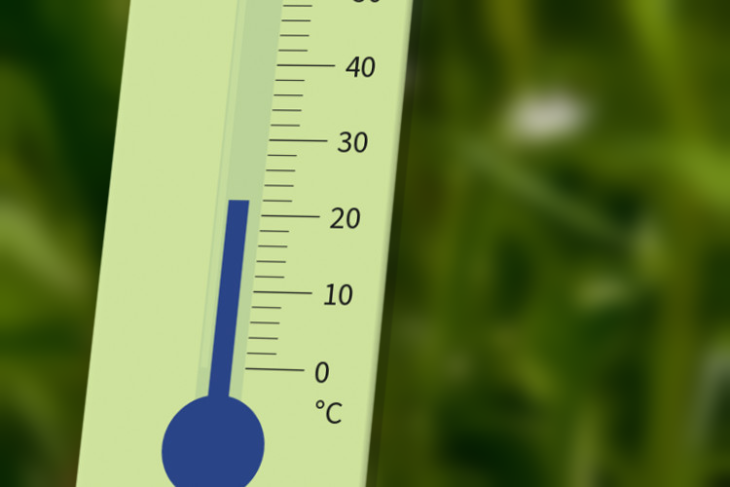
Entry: 22 °C
